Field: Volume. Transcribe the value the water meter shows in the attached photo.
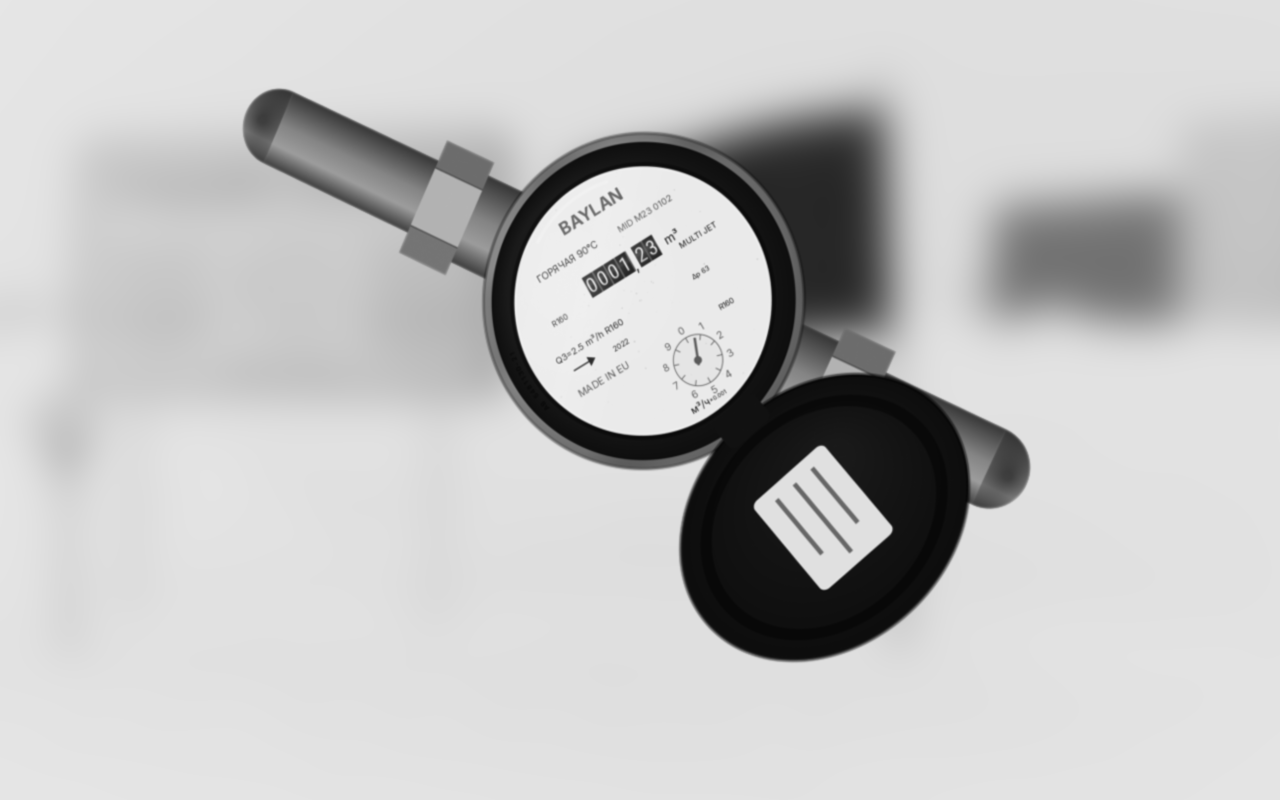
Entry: 1.230 m³
